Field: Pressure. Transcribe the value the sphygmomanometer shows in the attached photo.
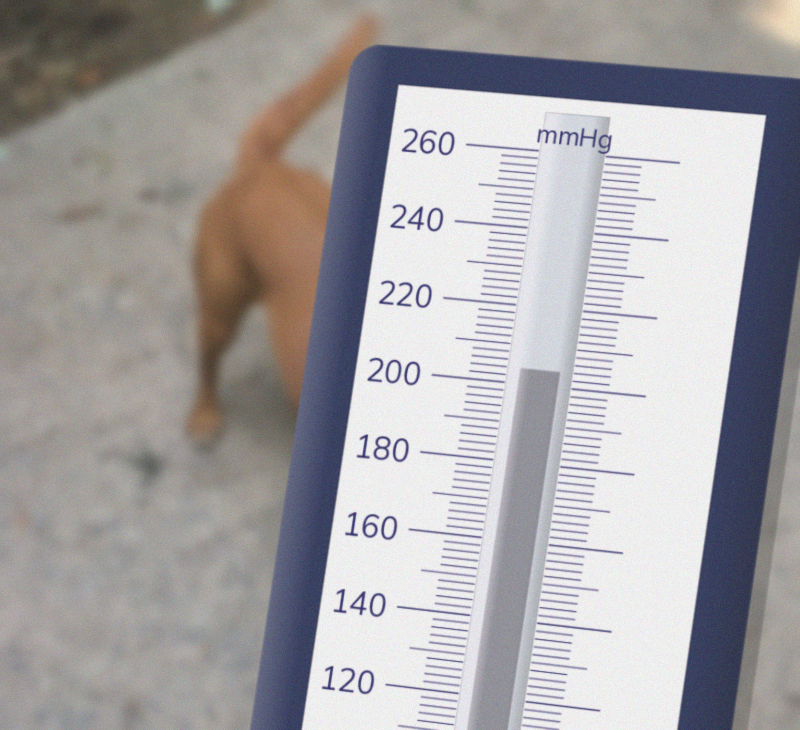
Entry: 204 mmHg
